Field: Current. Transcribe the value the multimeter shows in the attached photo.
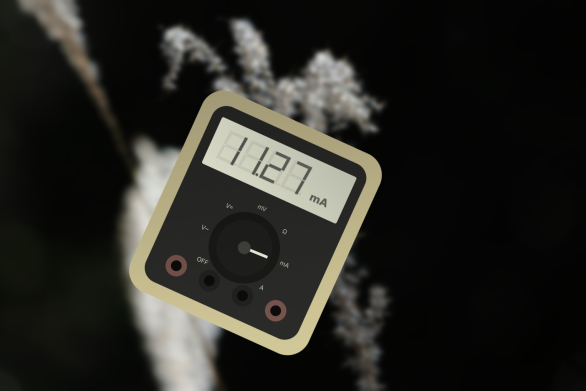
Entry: 11.27 mA
